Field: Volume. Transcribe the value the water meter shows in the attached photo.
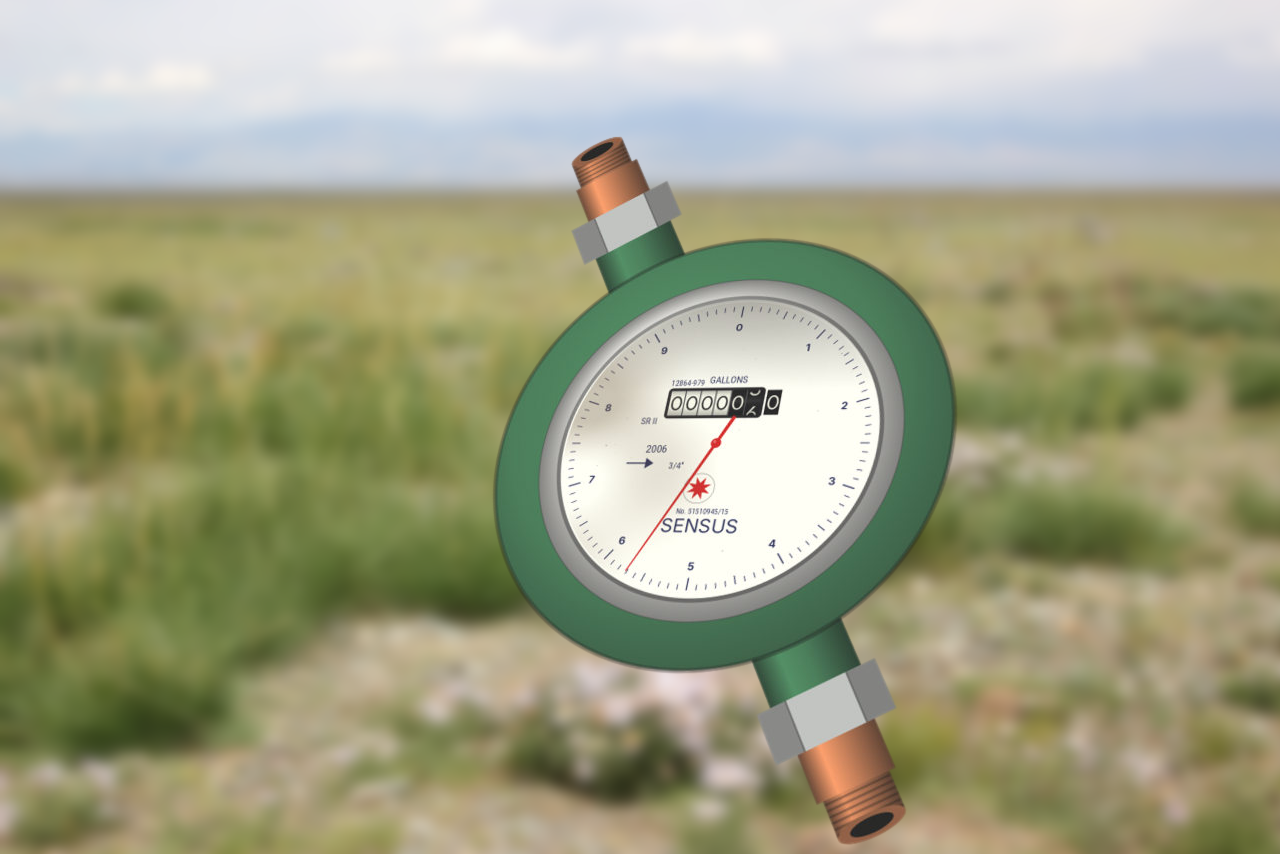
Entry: 55.7 gal
